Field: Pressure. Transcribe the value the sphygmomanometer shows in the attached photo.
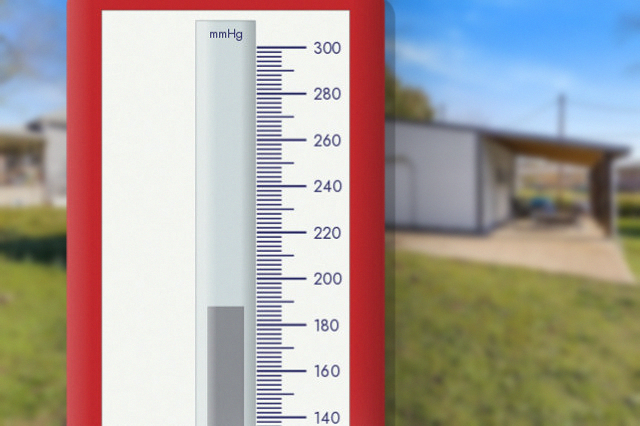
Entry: 188 mmHg
